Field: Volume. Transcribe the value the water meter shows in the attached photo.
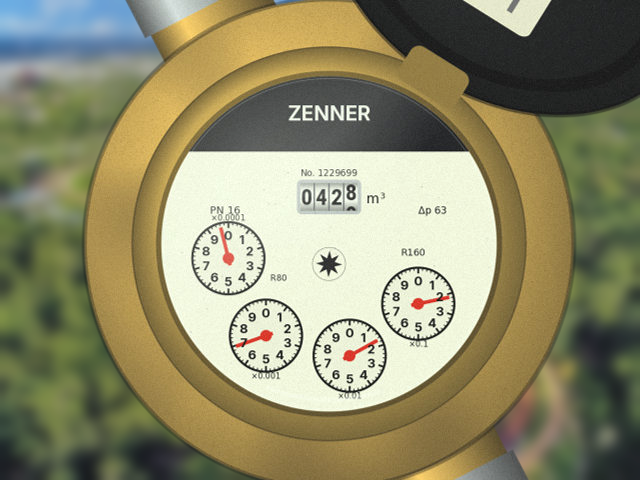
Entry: 428.2169 m³
